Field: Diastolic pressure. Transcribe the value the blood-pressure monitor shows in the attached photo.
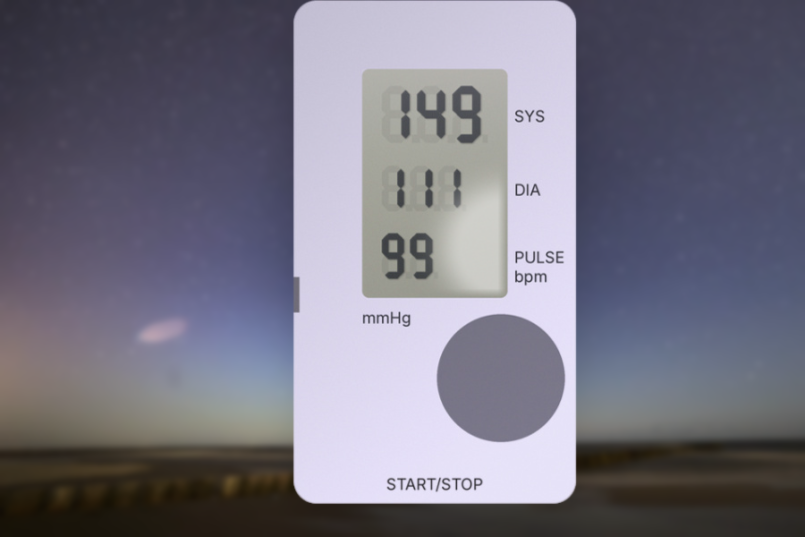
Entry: 111 mmHg
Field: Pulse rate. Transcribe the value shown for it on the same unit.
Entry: 99 bpm
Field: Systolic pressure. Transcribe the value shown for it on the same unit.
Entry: 149 mmHg
